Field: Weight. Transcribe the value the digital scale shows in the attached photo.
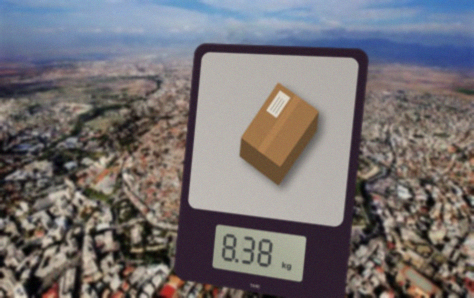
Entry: 8.38 kg
